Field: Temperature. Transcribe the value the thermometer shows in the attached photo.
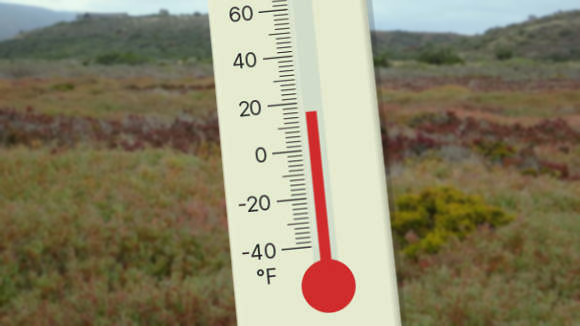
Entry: 16 °F
